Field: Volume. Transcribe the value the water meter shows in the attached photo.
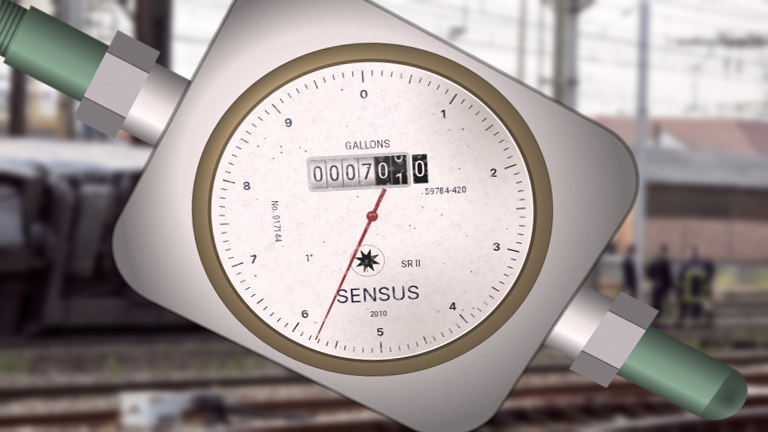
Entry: 7005.7 gal
